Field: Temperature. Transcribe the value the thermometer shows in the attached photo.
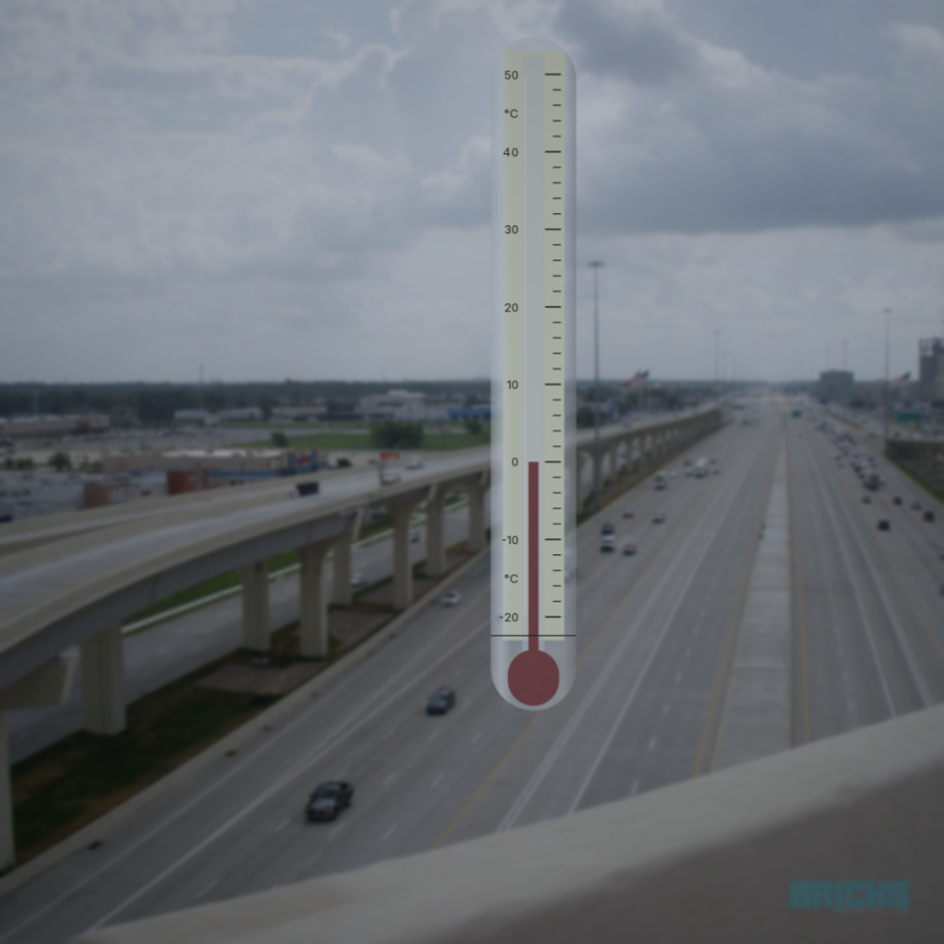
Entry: 0 °C
